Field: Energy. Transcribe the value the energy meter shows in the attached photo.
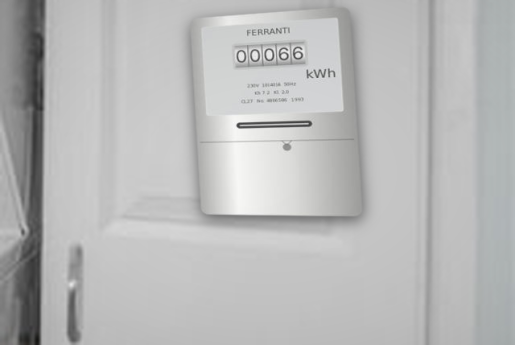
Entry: 66 kWh
